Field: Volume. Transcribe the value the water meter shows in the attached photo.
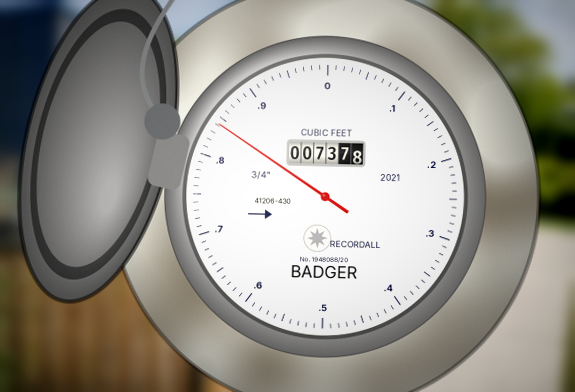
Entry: 7377.84 ft³
